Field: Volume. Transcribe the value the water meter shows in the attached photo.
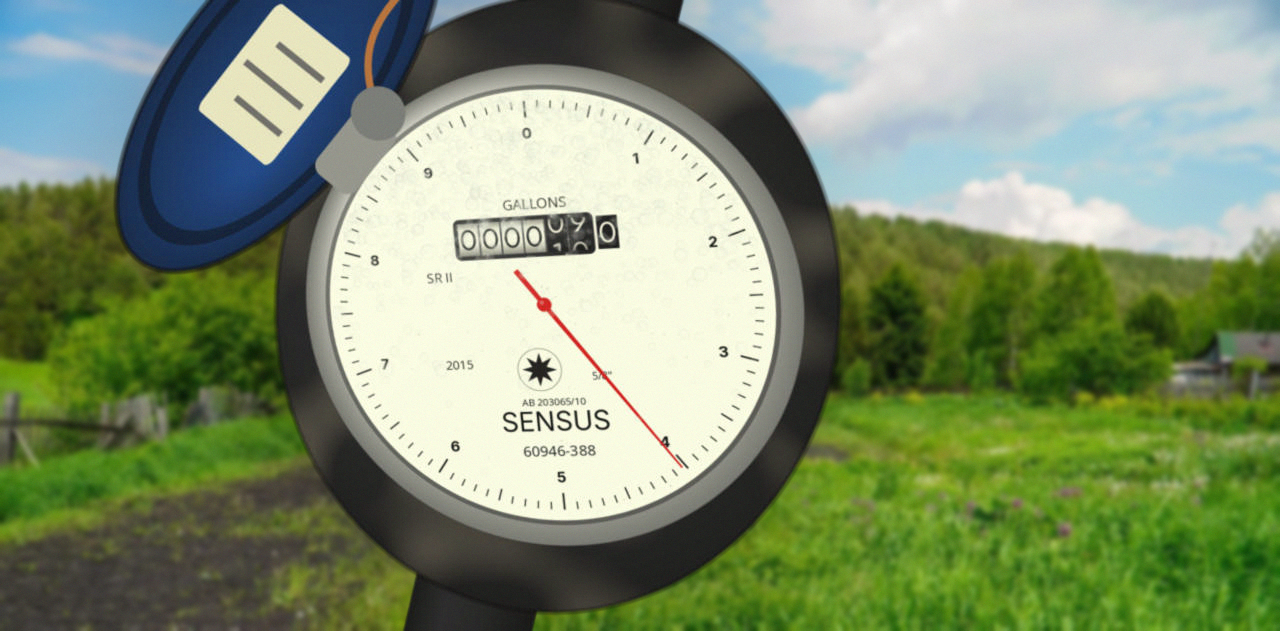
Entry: 94.0 gal
